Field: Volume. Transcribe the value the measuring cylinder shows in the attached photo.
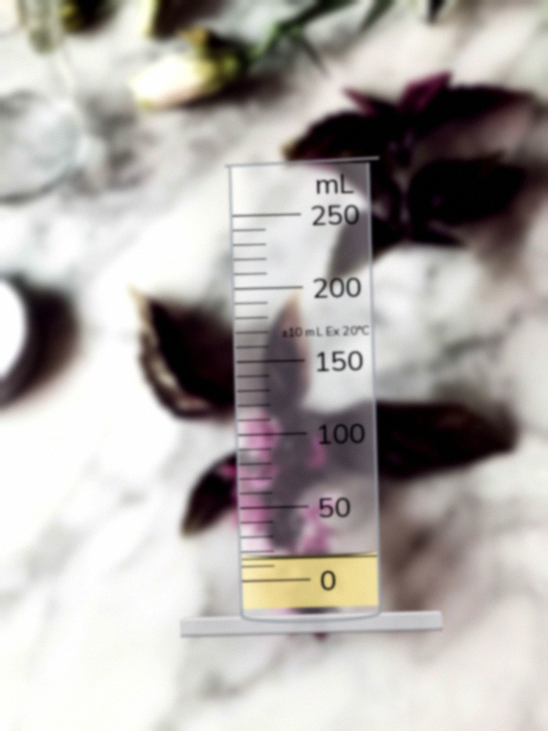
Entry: 15 mL
